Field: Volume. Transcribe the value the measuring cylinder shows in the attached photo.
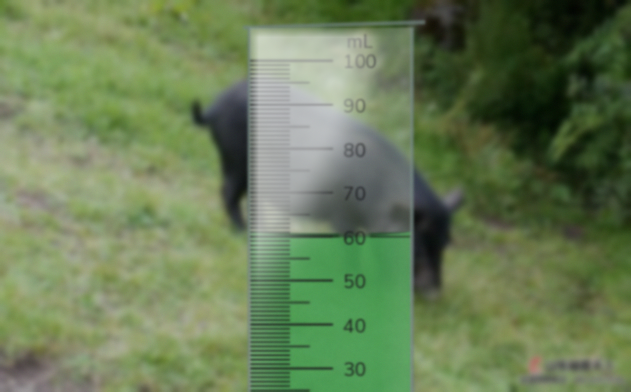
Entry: 60 mL
